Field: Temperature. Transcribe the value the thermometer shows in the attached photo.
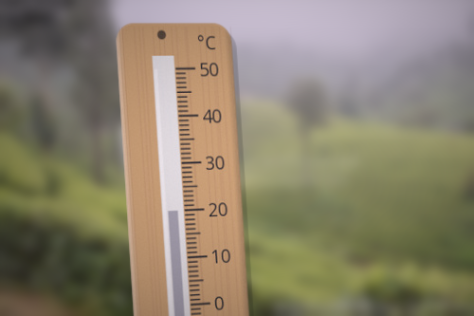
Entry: 20 °C
